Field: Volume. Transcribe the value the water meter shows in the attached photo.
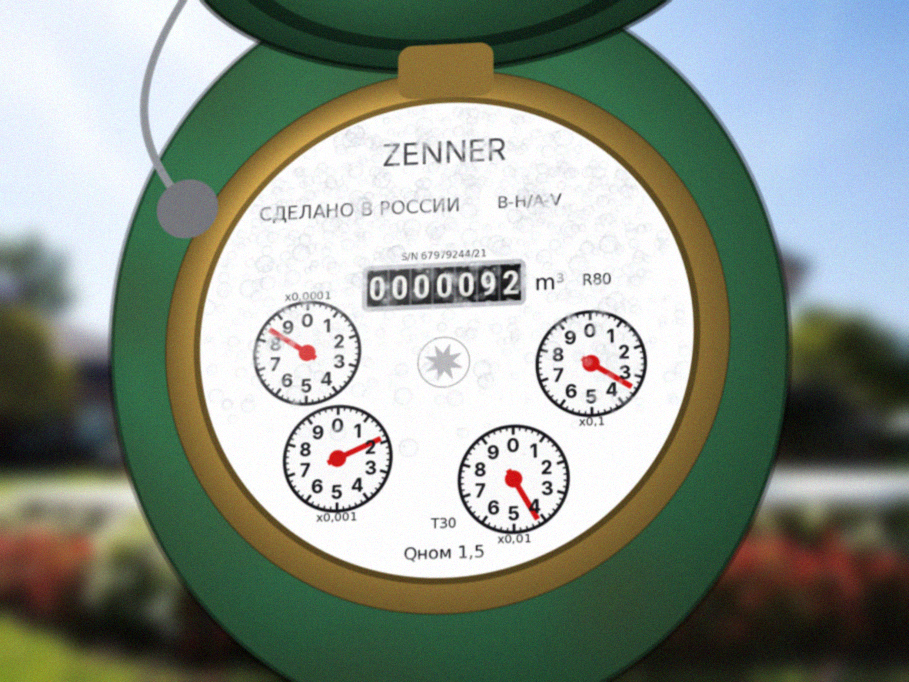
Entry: 92.3418 m³
